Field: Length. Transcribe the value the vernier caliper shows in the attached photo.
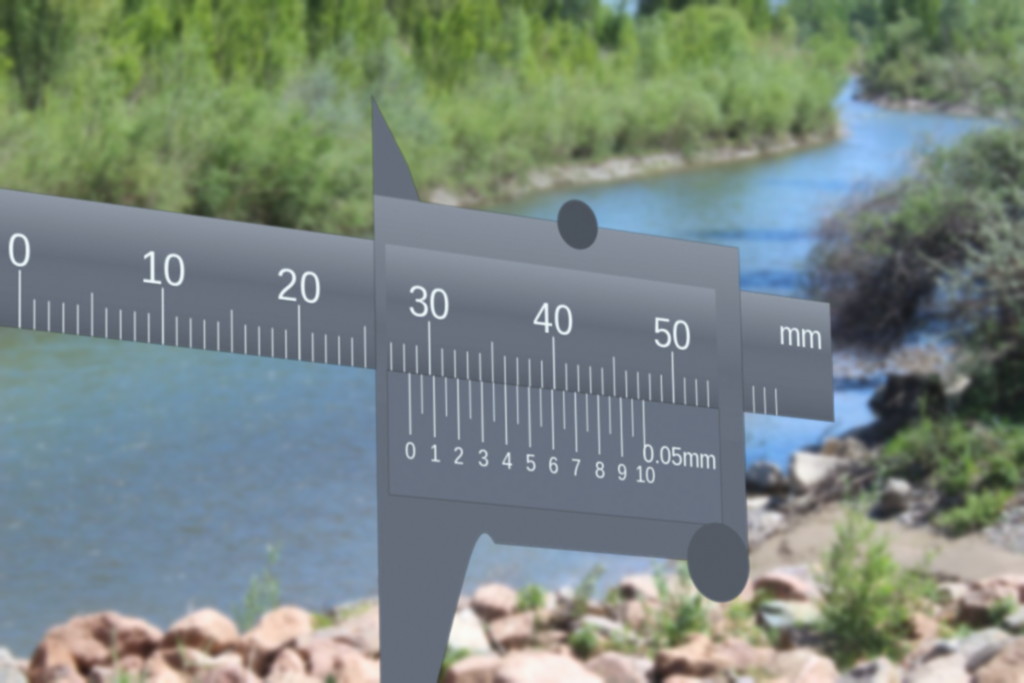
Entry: 28.4 mm
